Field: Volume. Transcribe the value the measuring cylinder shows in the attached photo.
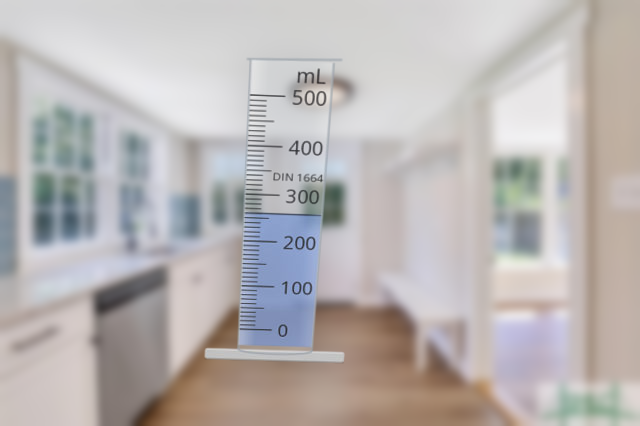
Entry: 260 mL
